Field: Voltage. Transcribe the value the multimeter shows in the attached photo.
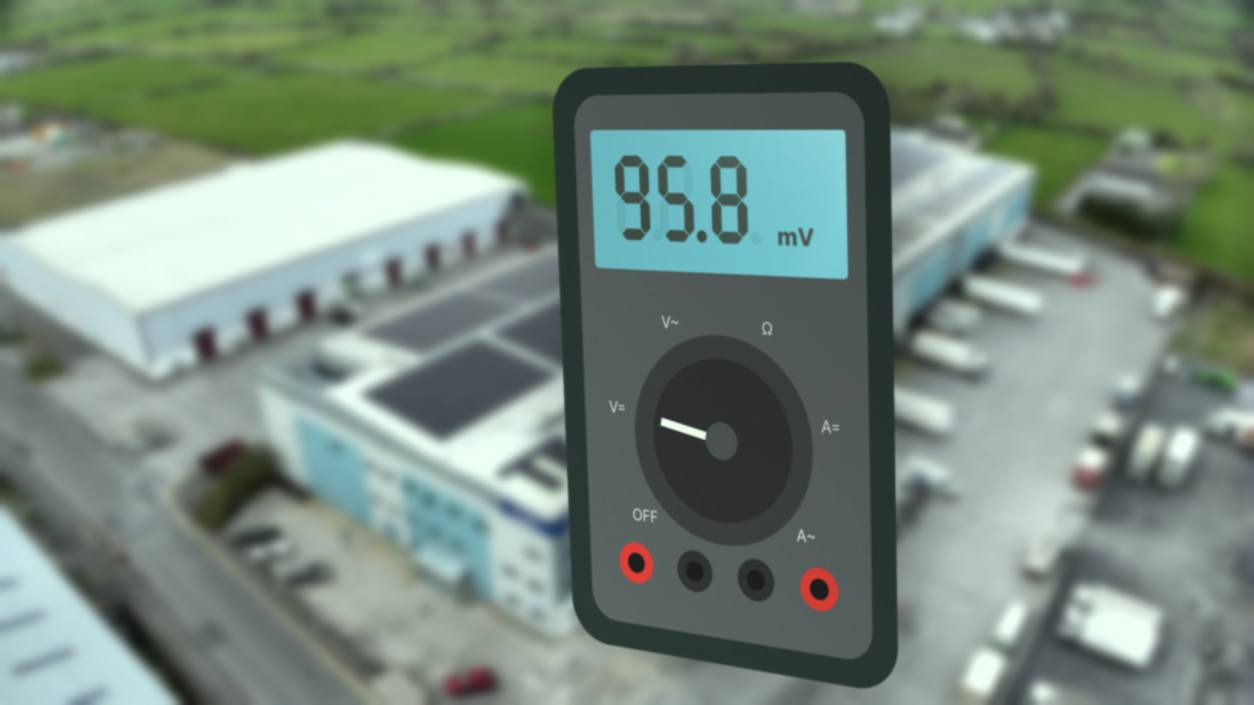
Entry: 95.8 mV
